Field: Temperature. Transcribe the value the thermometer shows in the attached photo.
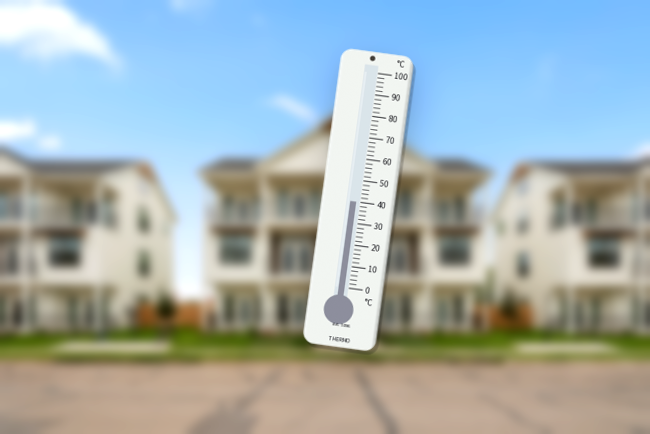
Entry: 40 °C
